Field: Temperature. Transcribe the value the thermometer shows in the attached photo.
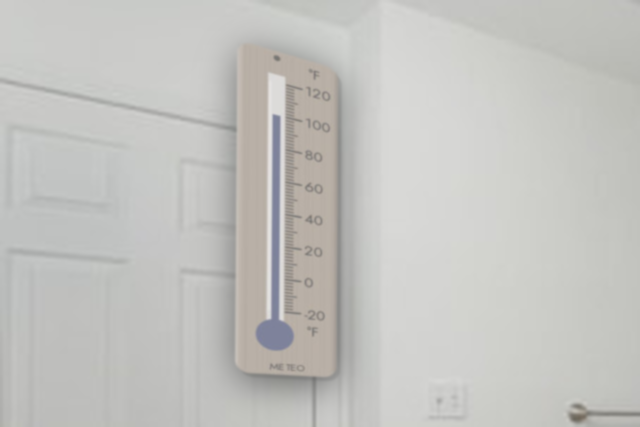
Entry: 100 °F
